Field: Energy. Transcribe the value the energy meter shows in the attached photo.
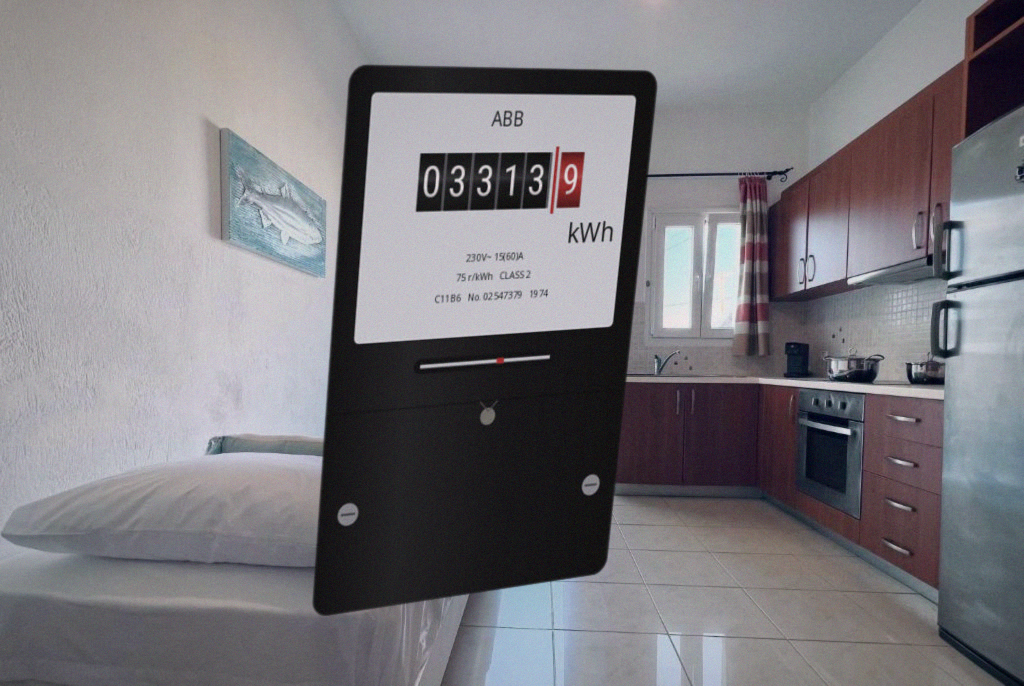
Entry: 3313.9 kWh
